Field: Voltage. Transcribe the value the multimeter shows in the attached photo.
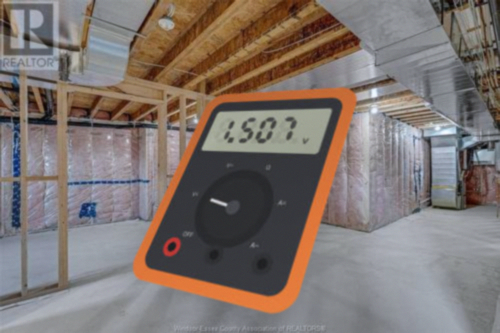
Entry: 1.507 V
